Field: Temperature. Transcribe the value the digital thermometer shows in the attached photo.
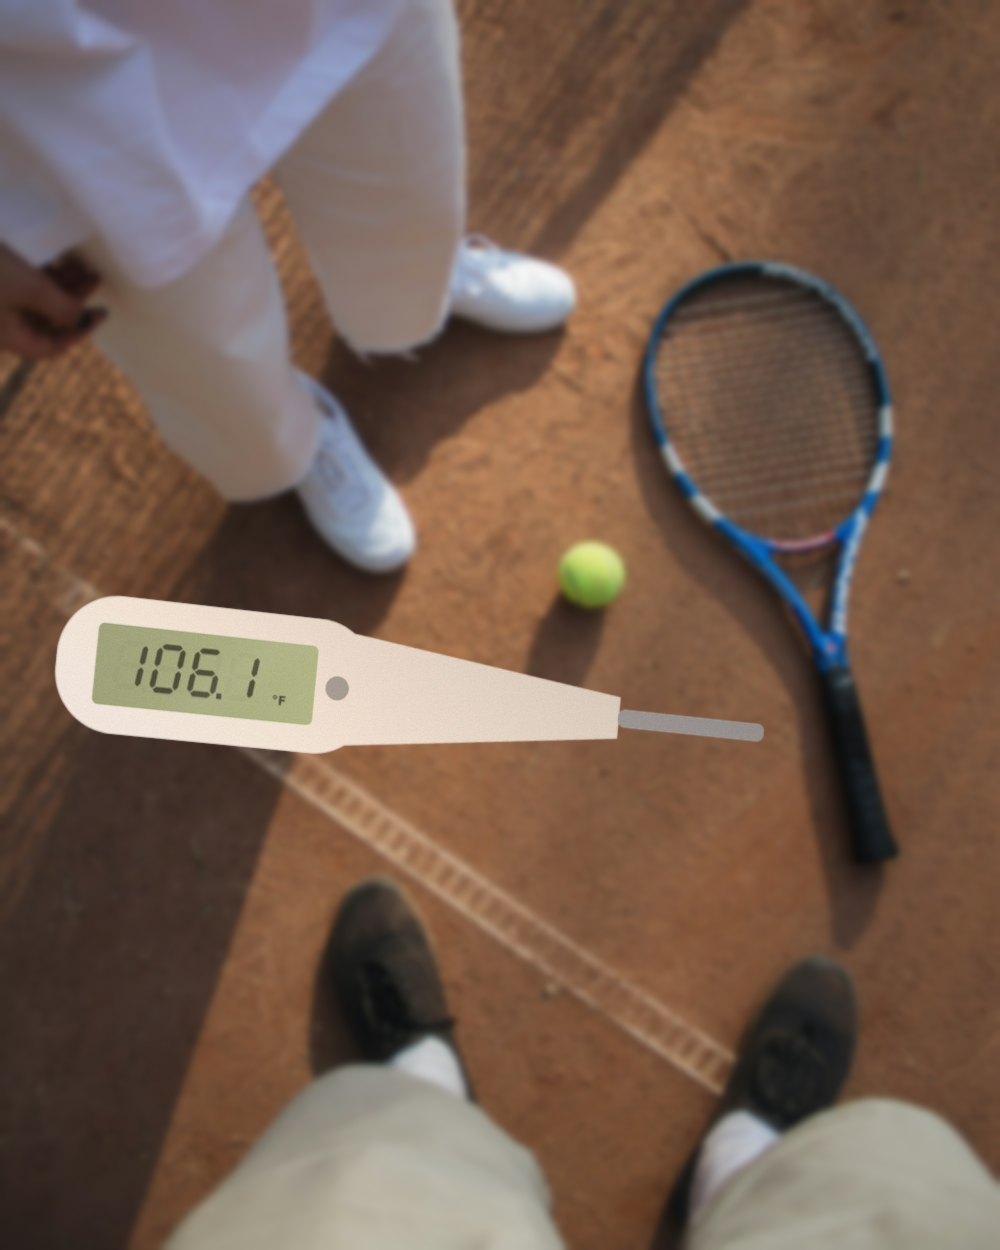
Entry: 106.1 °F
